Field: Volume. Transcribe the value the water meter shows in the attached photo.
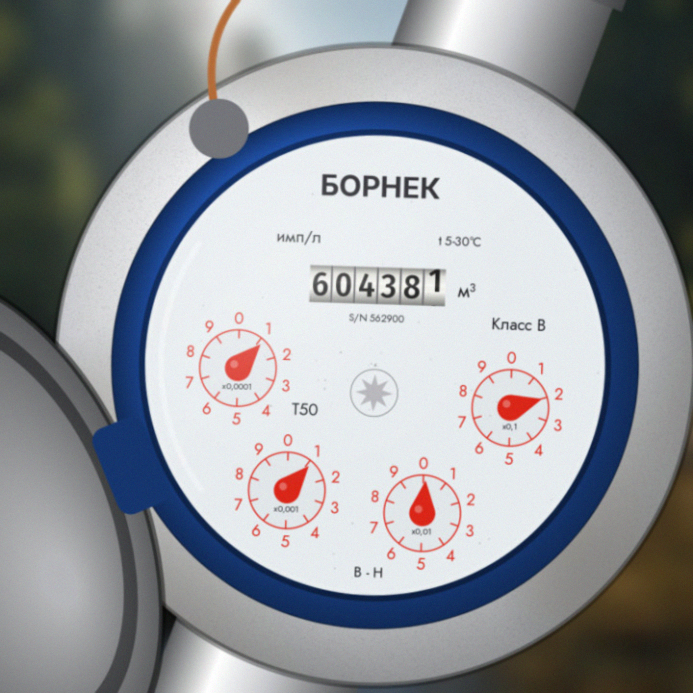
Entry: 604381.2011 m³
